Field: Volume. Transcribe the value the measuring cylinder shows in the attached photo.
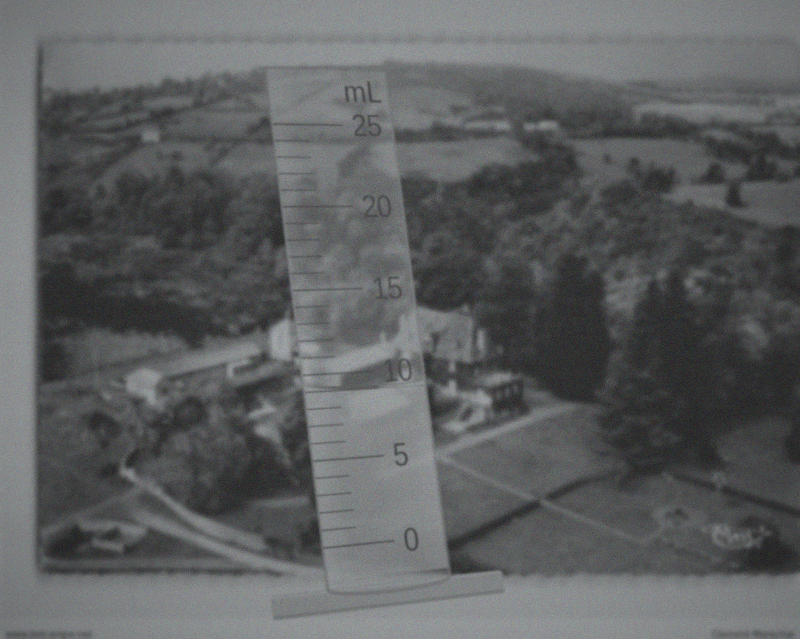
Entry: 9 mL
